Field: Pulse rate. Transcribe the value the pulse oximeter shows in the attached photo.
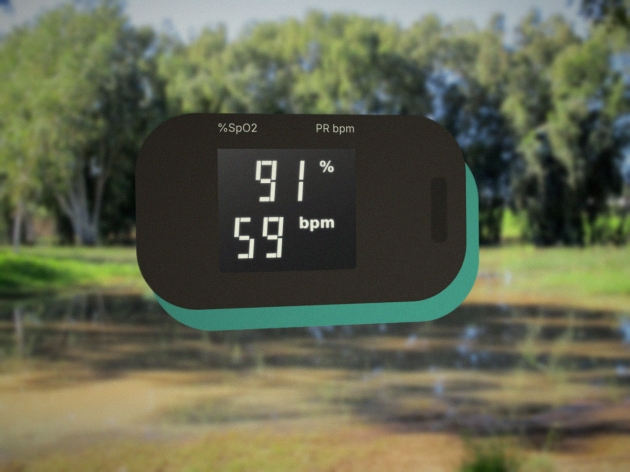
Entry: 59 bpm
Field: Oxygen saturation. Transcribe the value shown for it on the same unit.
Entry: 91 %
